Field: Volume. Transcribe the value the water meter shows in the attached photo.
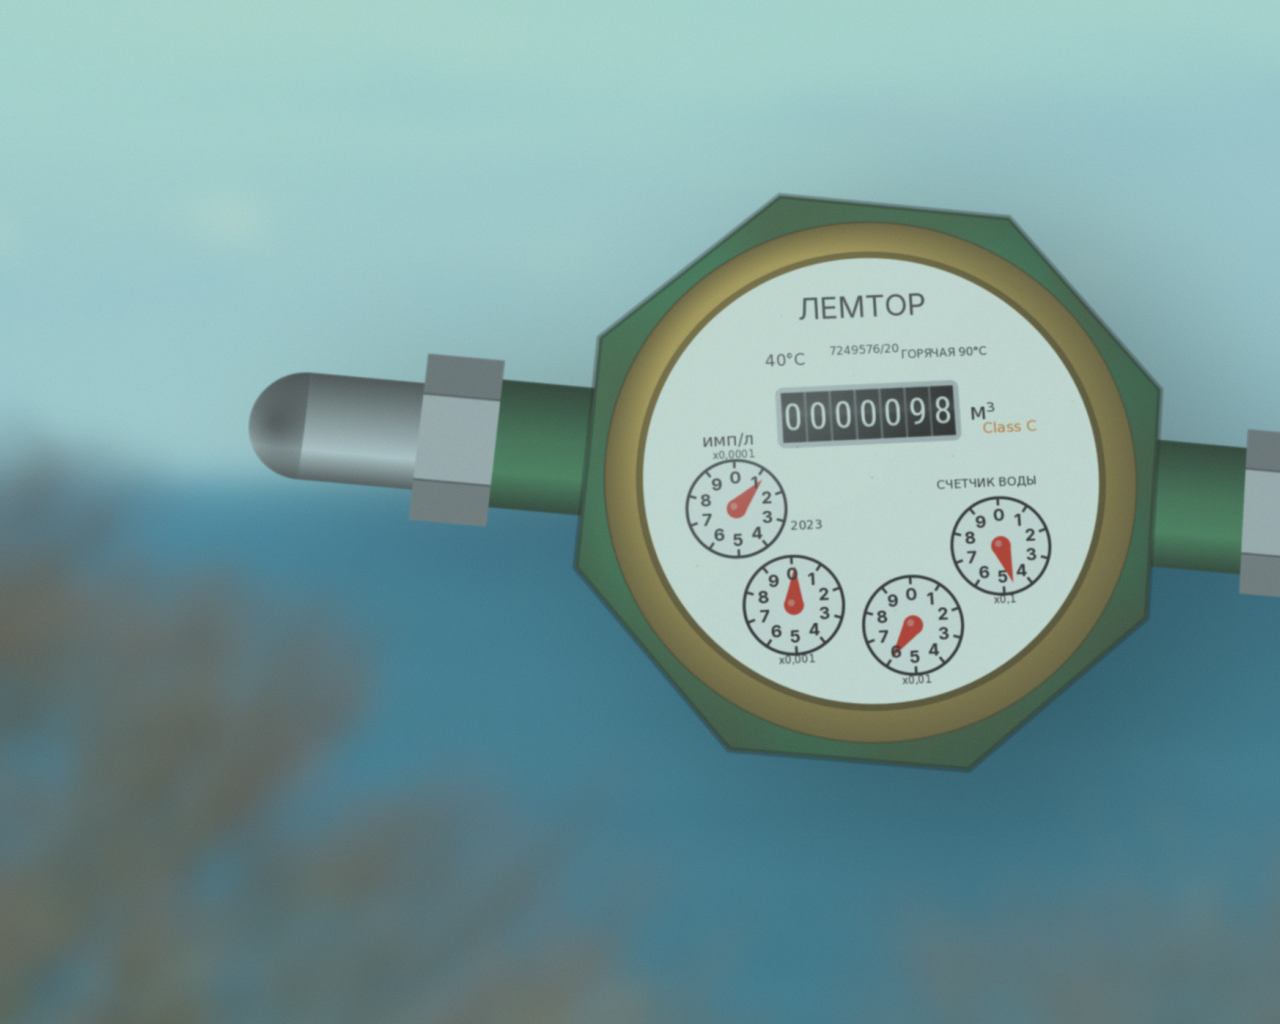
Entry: 98.4601 m³
